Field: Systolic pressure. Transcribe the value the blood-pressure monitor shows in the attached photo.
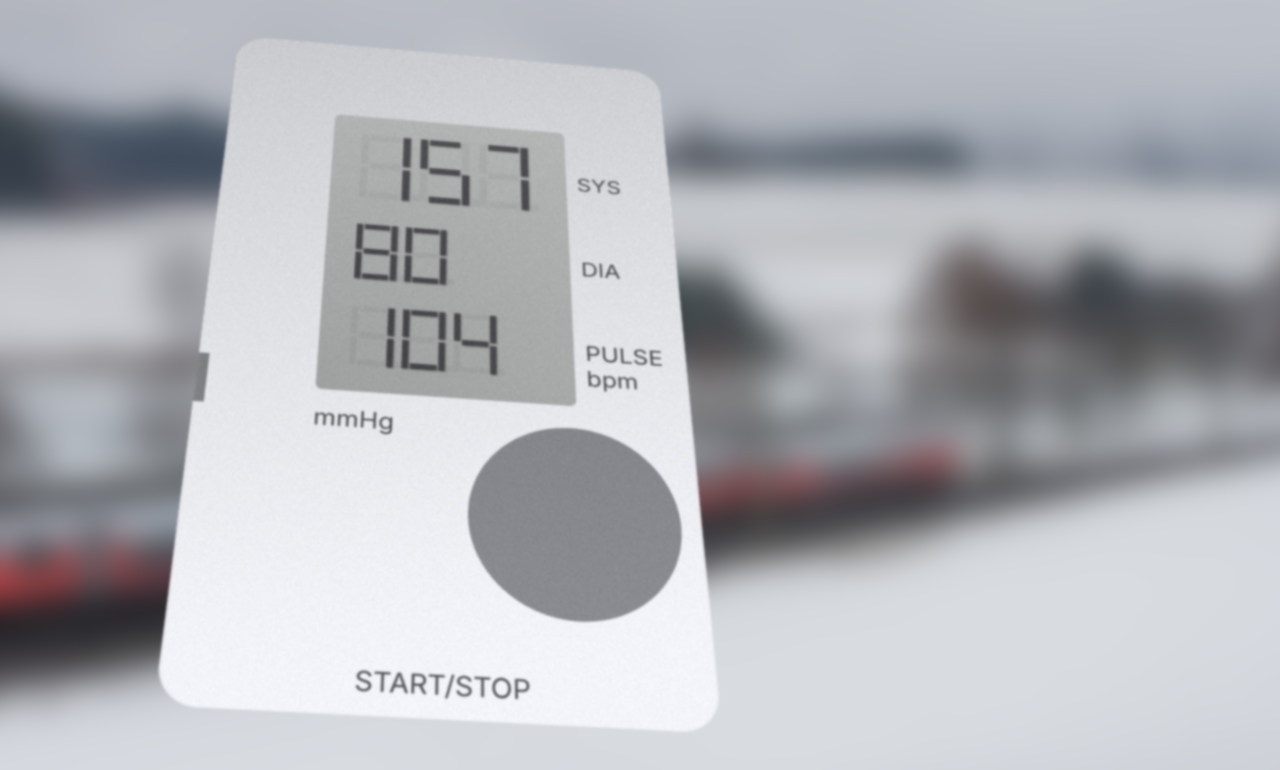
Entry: 157 mmHg
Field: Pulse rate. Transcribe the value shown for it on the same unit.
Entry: 104 bpm
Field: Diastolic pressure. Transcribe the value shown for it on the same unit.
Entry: 80 mmHg
